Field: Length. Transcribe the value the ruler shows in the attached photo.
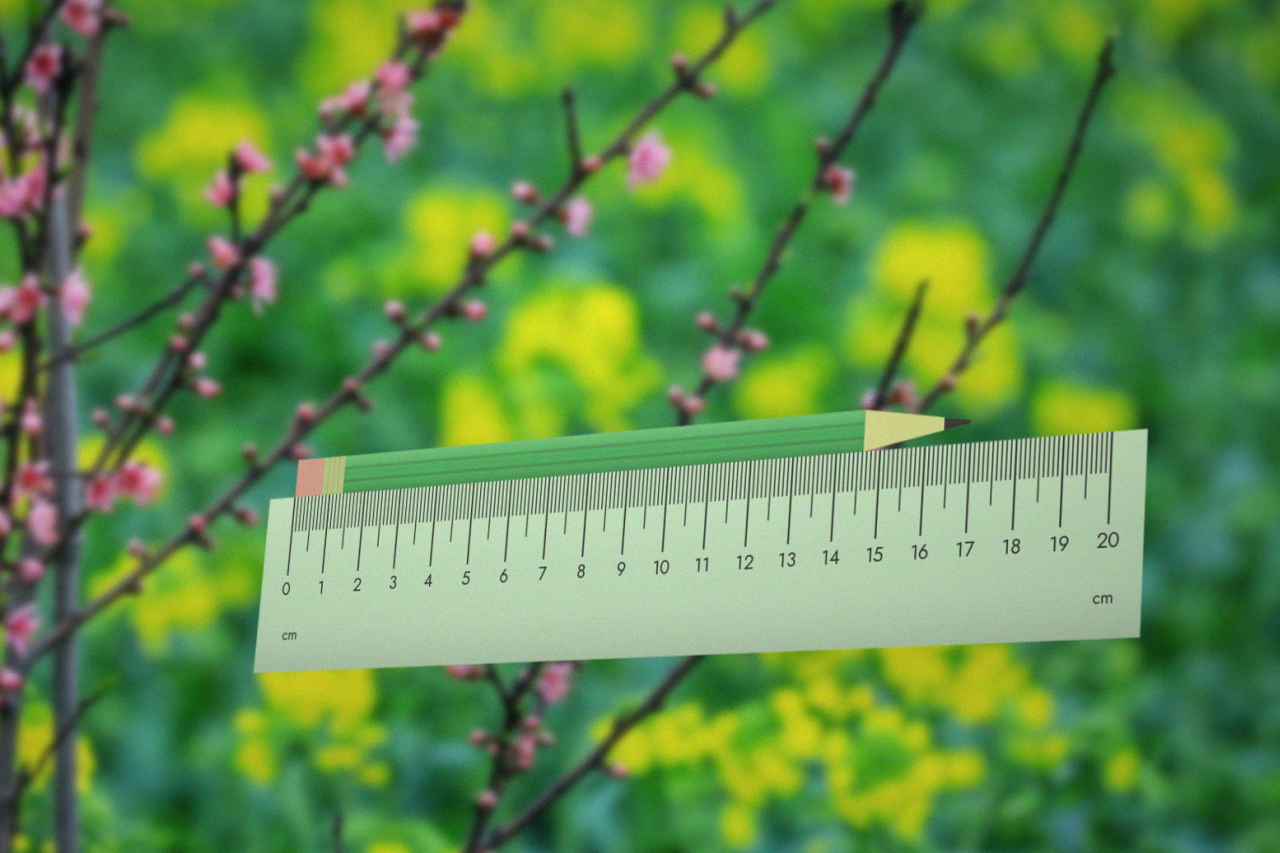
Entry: 17 cm
